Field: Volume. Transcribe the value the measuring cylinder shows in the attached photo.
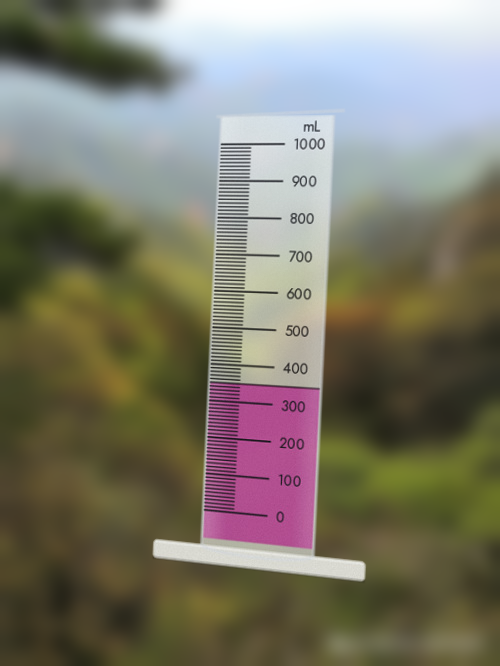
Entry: 350 mL
